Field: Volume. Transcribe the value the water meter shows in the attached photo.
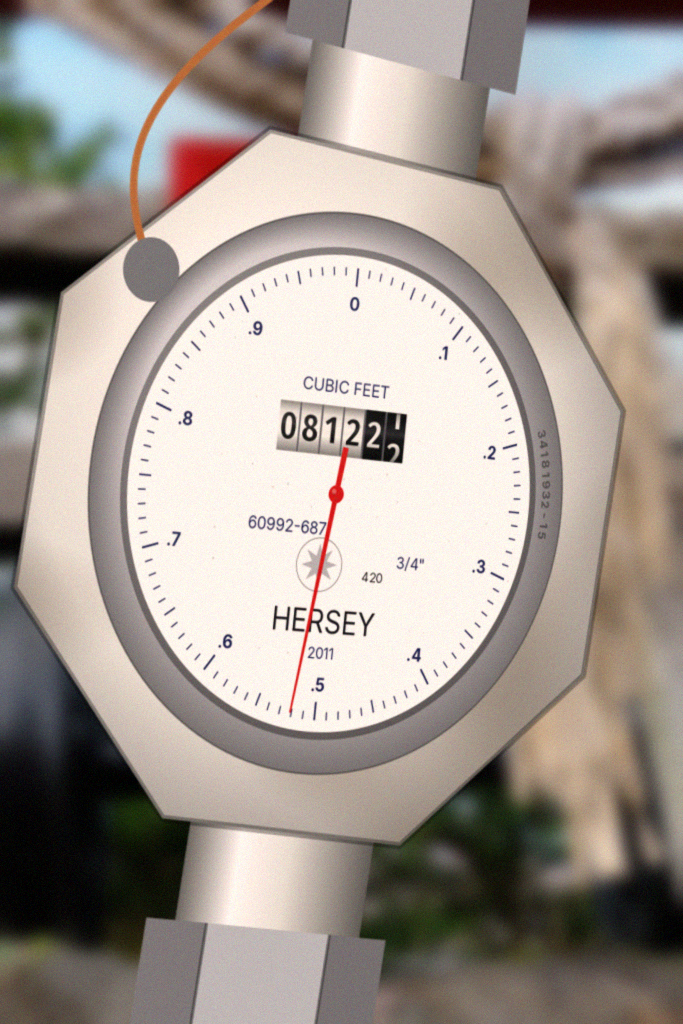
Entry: 81221.52 ft³
